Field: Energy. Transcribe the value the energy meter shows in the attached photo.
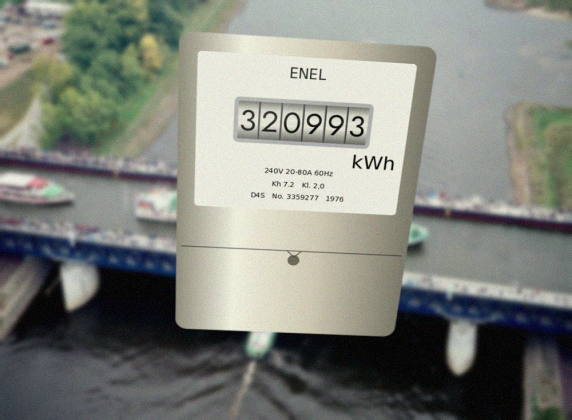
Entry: 320993 kWh
